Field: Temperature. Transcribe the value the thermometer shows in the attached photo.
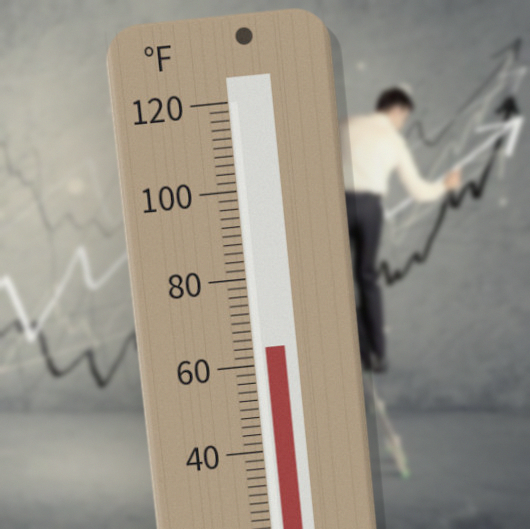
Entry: 64 °F
